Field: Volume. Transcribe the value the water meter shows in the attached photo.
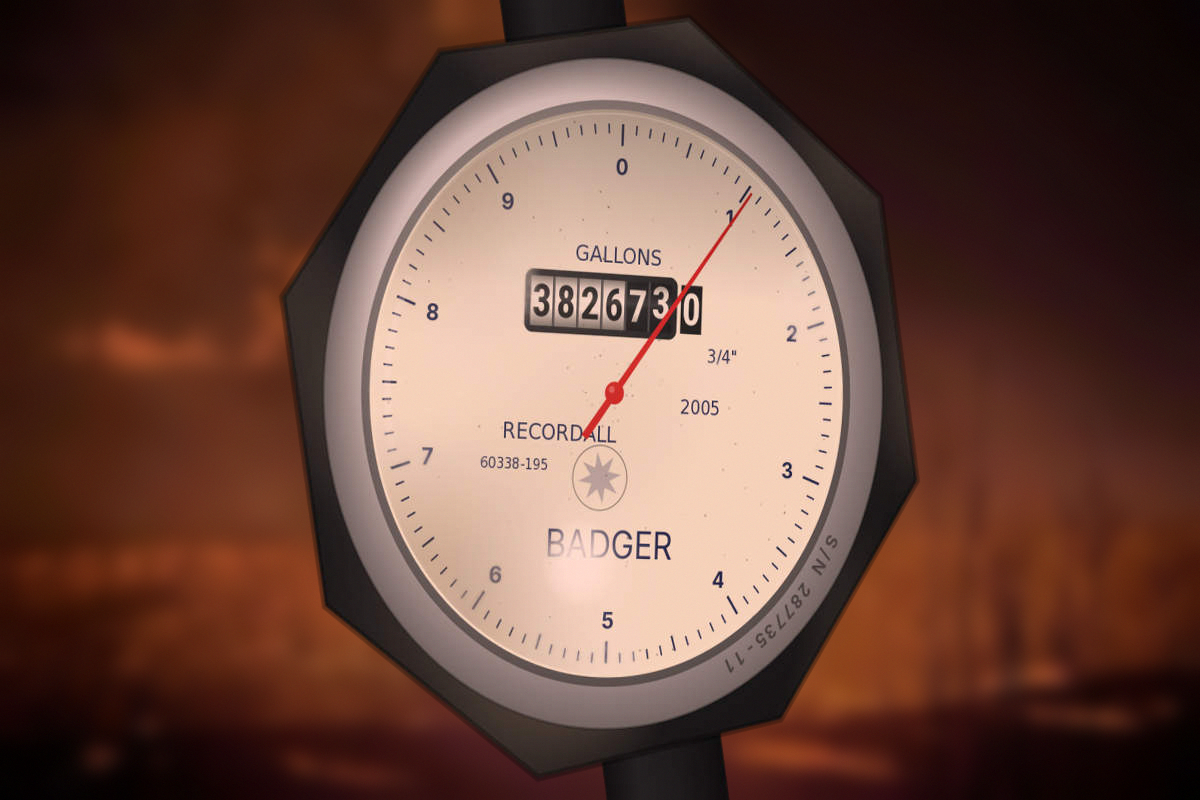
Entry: 3826731.0 gal
